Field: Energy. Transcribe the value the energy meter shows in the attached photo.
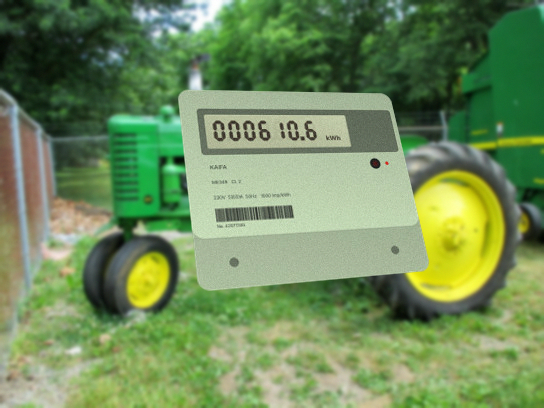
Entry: 610.6 kWh
